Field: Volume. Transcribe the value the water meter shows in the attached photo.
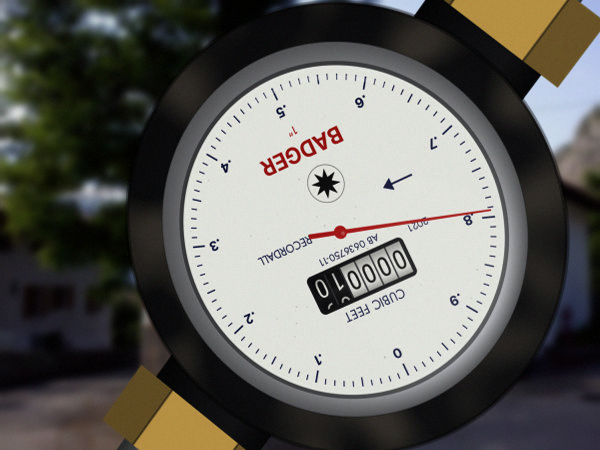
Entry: 9.79 ft³
